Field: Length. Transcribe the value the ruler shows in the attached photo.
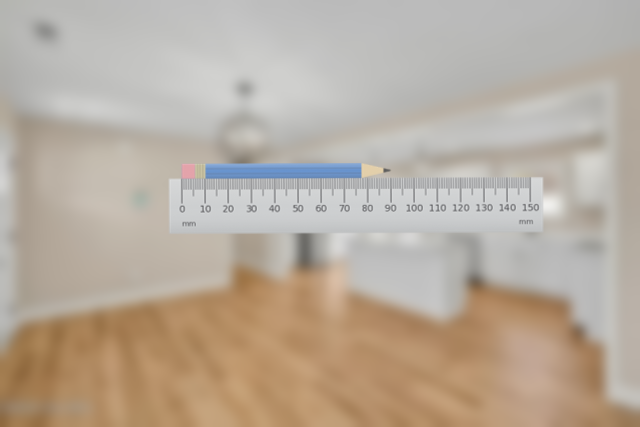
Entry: 90 mm
